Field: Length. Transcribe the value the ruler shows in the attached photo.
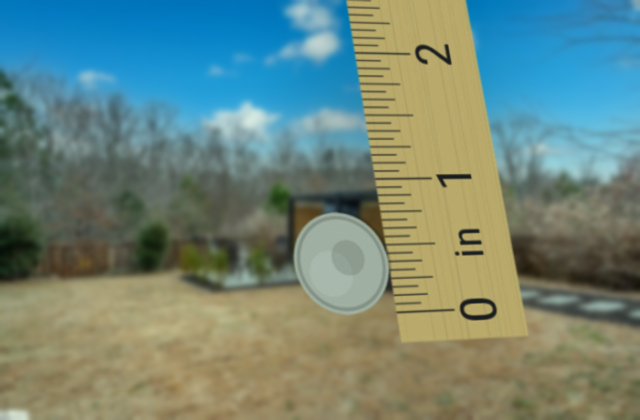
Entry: 0.75 in
